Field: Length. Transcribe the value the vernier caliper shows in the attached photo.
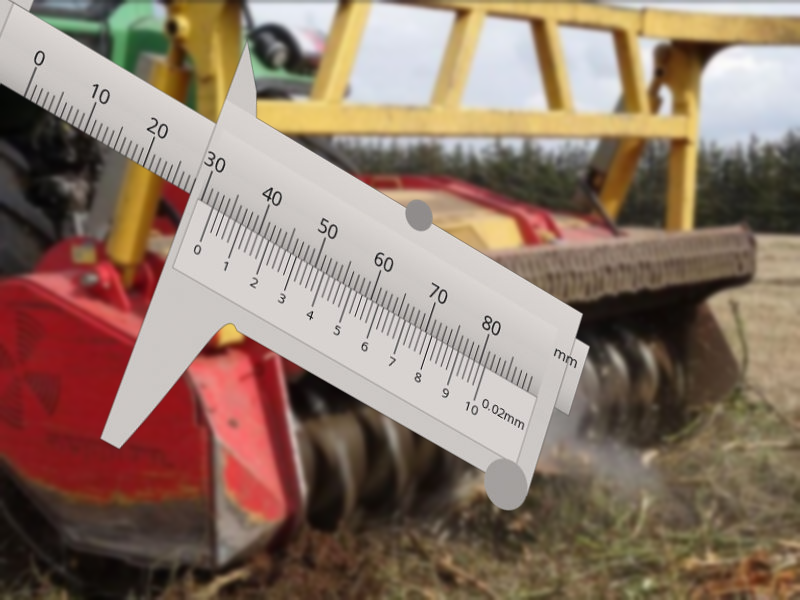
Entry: 32.0 mm
